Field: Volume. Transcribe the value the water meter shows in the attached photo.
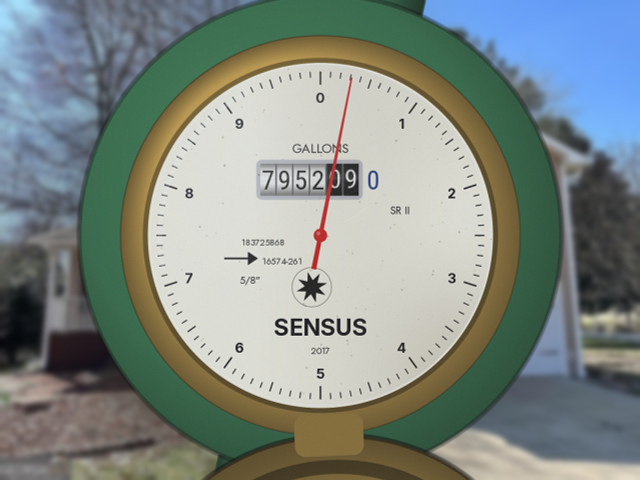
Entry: 7952090.3 gal
